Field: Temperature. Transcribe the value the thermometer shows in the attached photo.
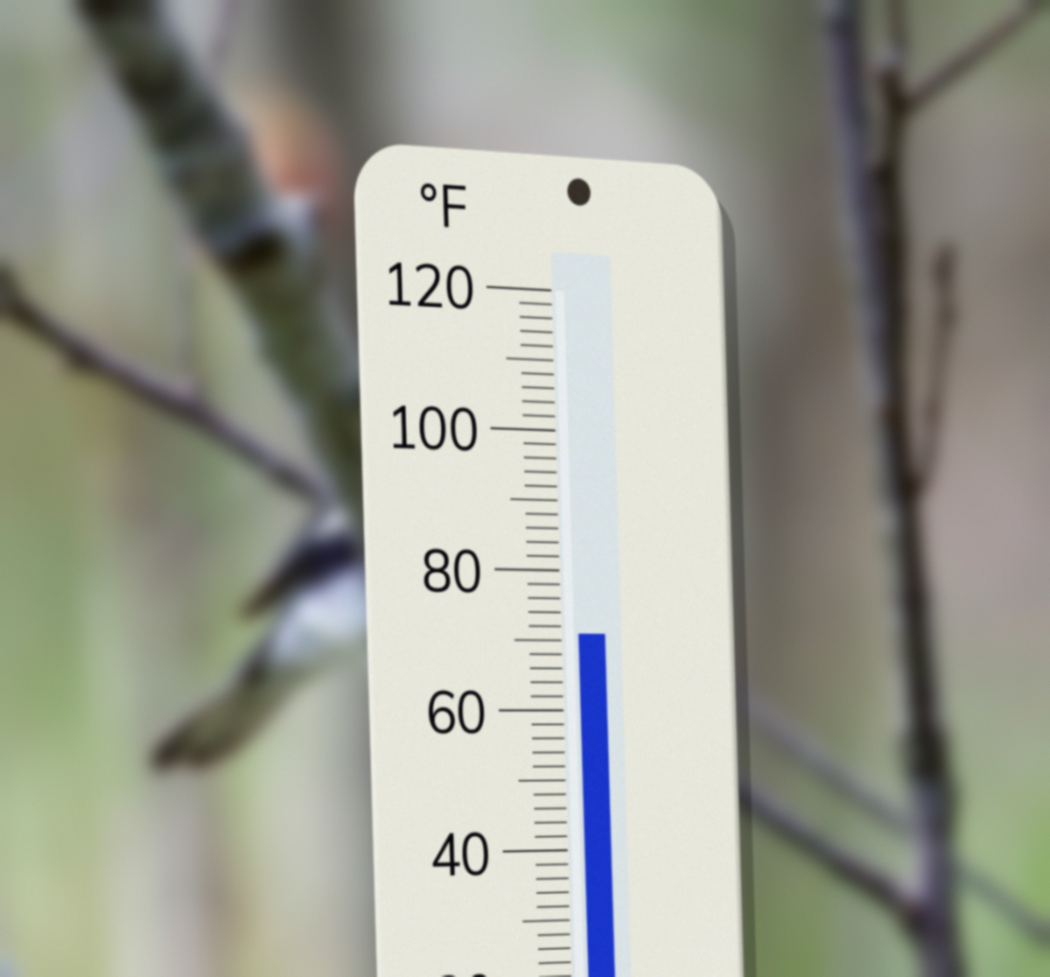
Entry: 71 °F
